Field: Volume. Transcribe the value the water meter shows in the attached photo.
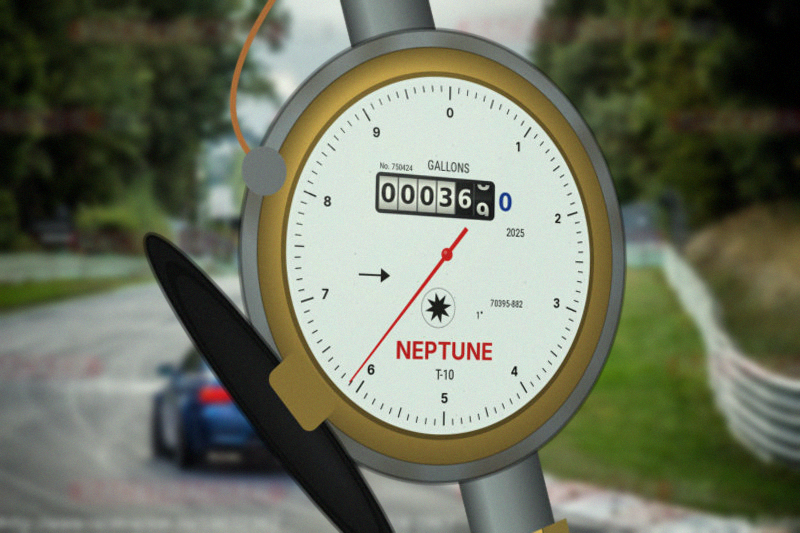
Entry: 3686.1 gal
